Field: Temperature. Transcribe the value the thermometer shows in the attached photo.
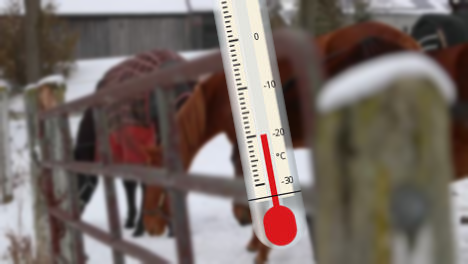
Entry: -20 °C
